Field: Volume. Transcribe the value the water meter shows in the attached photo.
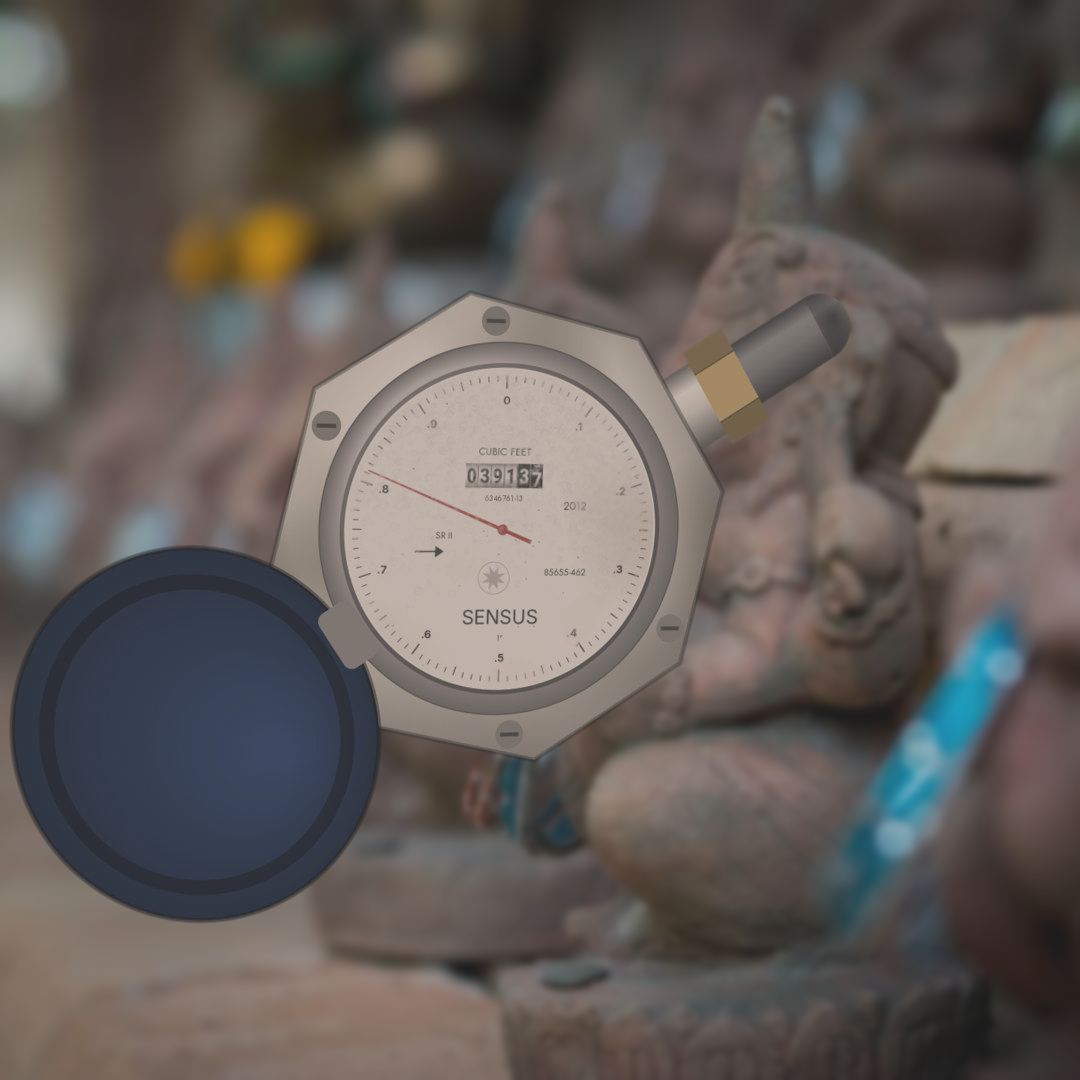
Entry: 39136.81 ft³
